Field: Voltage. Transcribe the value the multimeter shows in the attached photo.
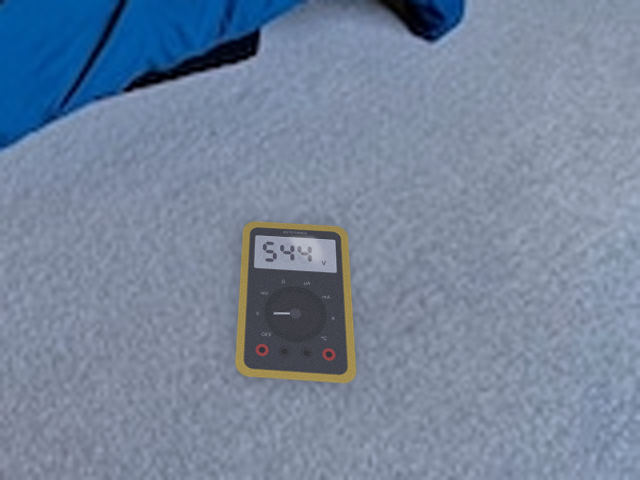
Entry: 544 V
